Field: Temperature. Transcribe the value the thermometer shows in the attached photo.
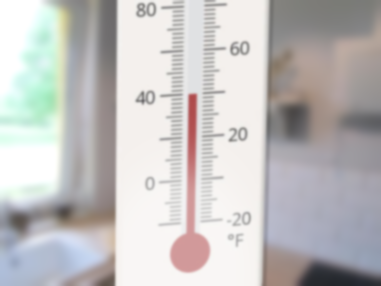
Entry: 40 °F
